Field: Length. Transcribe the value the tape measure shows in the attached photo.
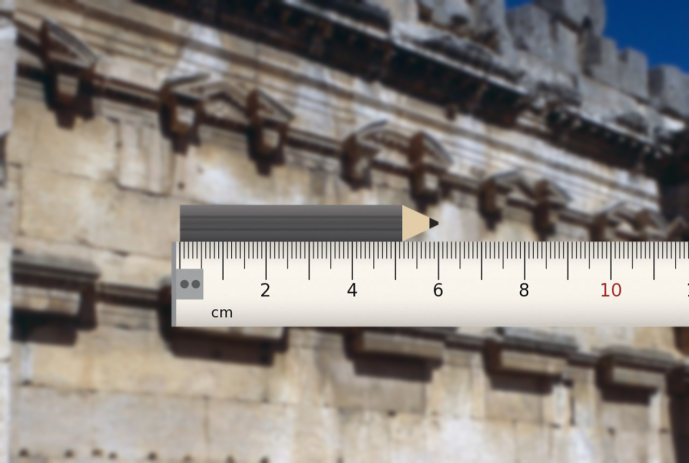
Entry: 6 cm
